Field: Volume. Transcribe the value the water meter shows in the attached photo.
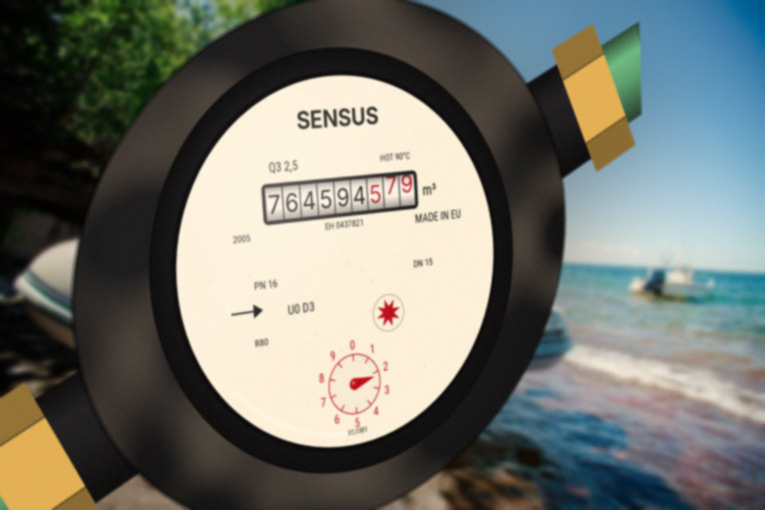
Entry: 764594.5792 m³
